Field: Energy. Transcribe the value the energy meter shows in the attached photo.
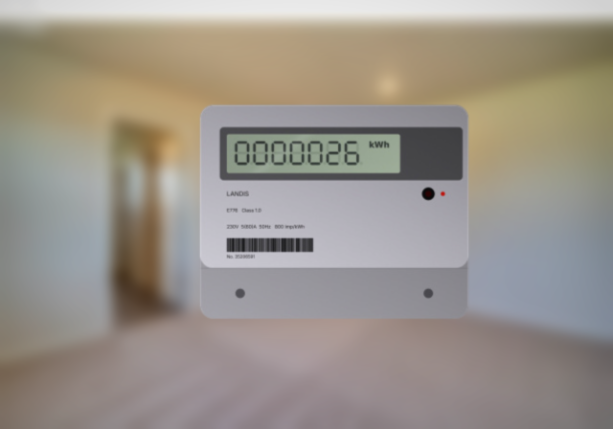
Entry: 26 kWh
